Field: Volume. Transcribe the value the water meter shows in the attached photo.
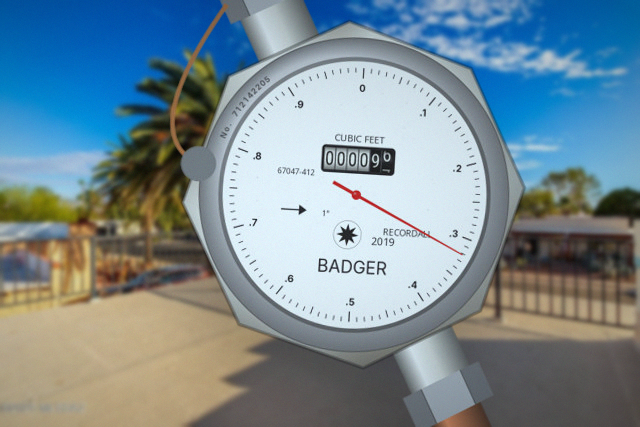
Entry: 96.32 ft³
